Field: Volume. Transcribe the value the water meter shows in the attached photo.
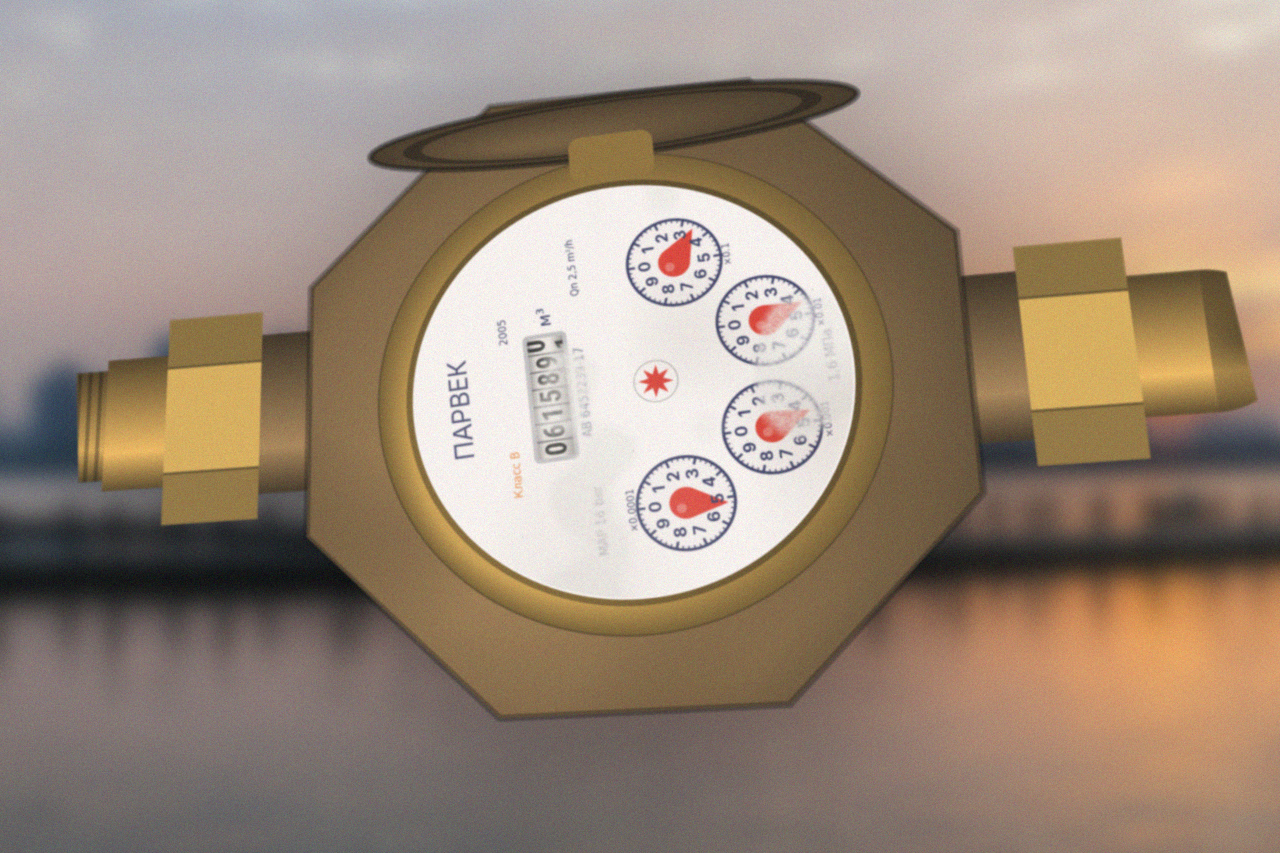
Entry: 615890.3445 m³
